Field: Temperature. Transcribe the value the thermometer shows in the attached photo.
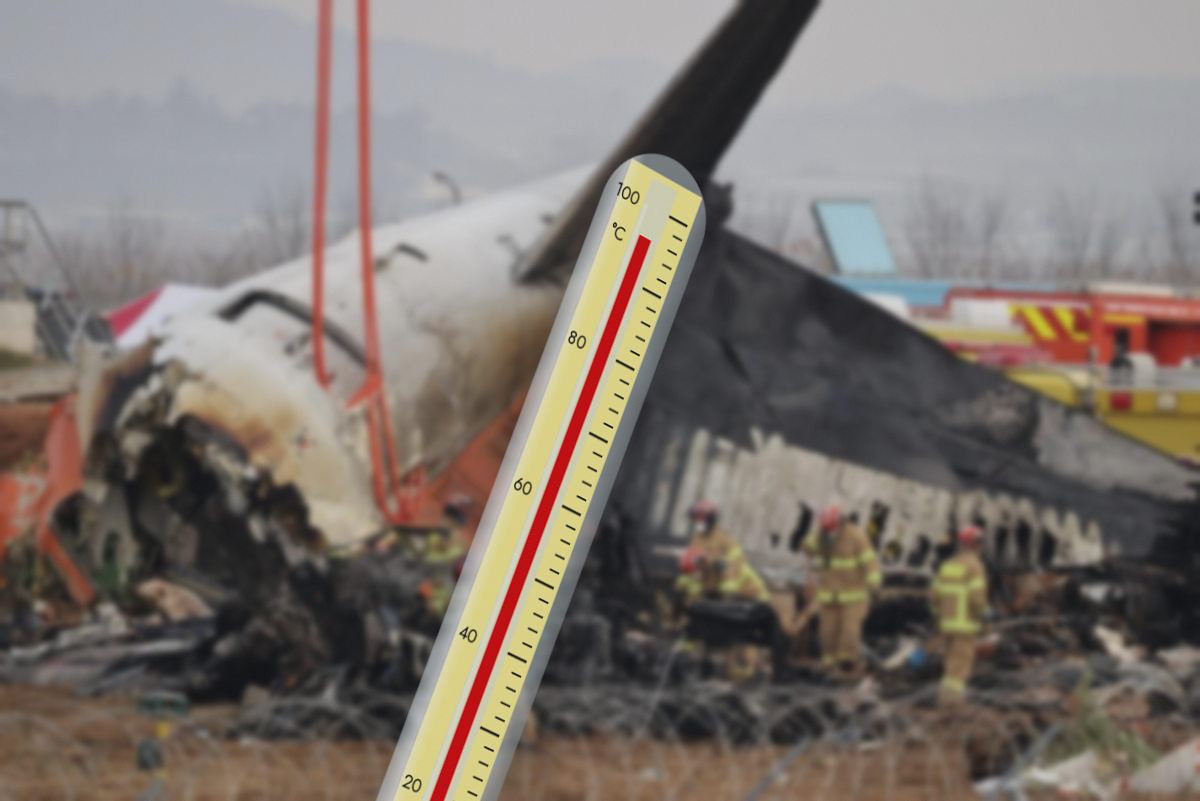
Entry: 96 °C
